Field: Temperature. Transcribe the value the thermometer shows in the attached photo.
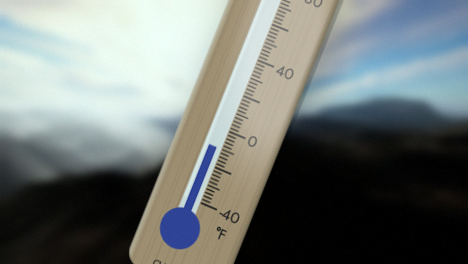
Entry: -10 °F
